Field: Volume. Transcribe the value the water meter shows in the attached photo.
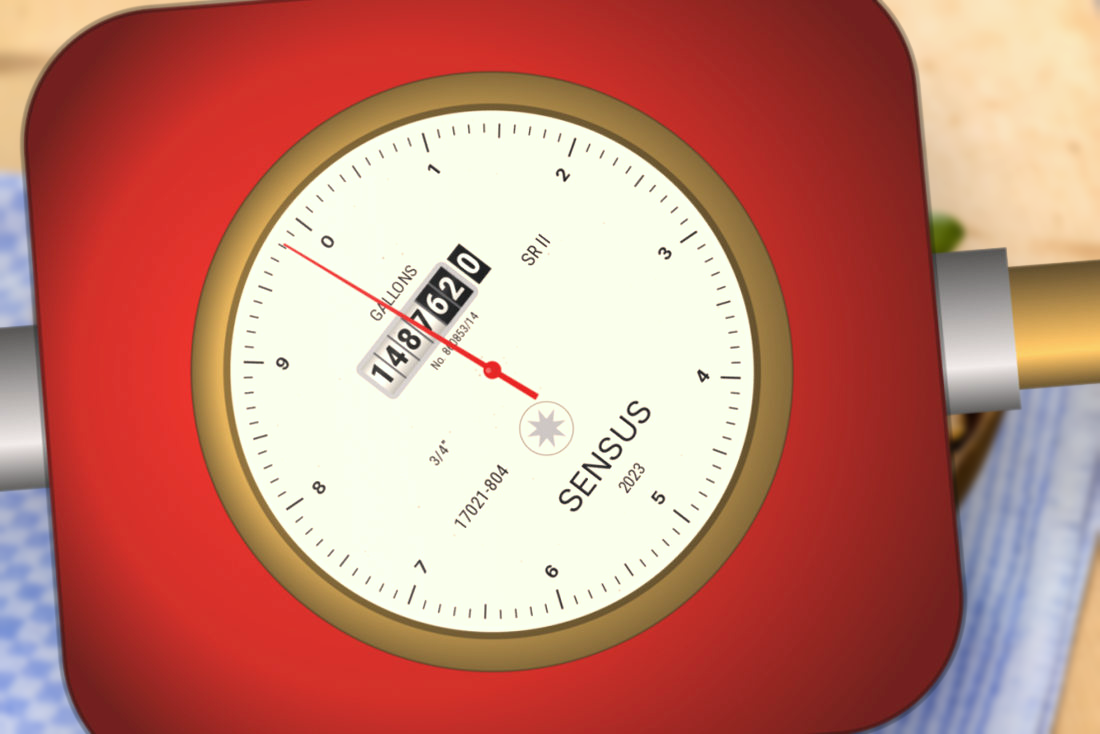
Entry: 1487619.8 gal
